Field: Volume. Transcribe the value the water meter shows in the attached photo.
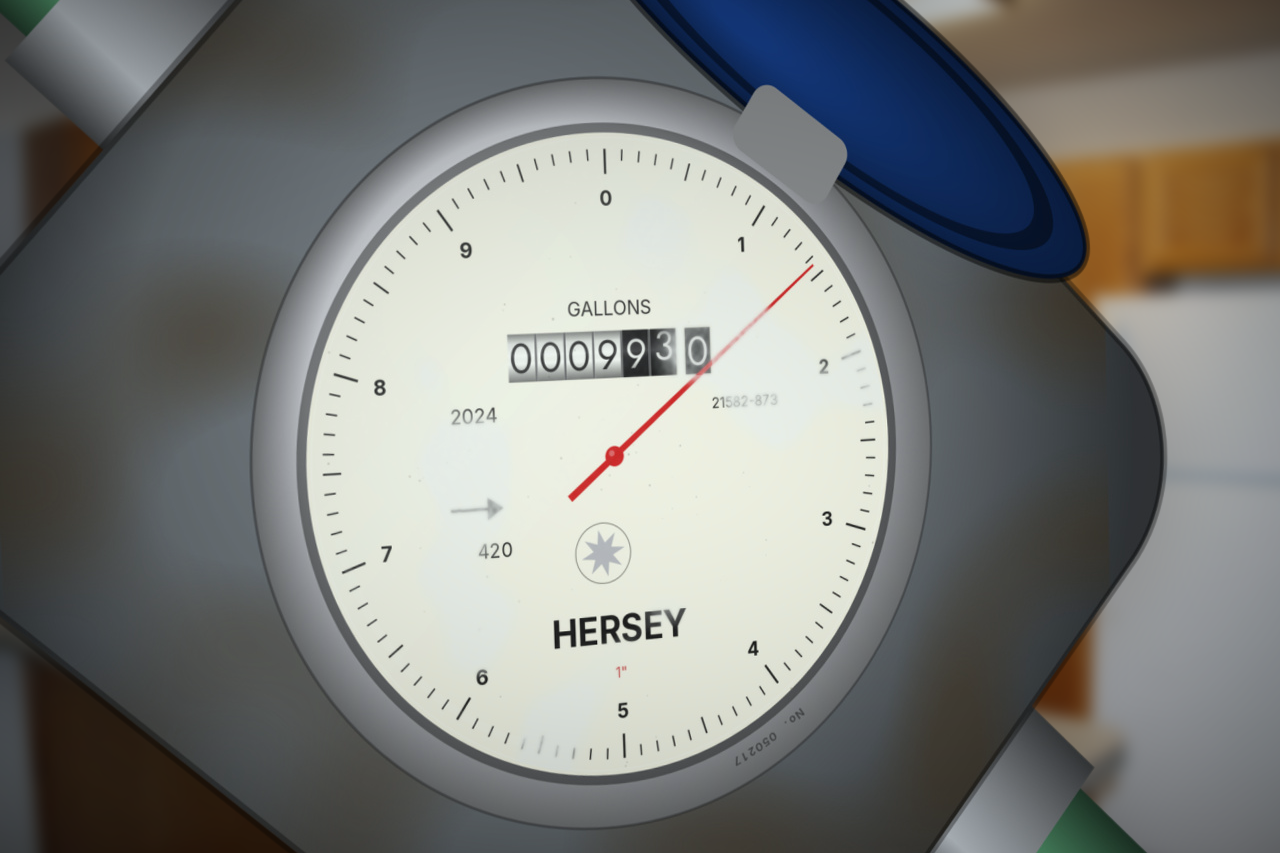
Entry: 9931.4 gal
